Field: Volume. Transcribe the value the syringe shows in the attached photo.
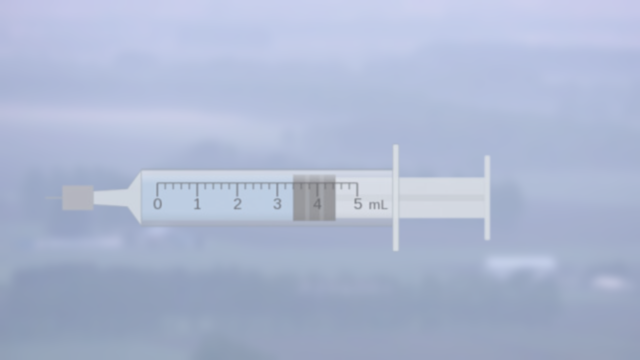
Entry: 3.4 mL
